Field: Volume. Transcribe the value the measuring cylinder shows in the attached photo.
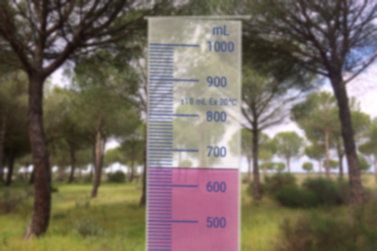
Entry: 650 mL
